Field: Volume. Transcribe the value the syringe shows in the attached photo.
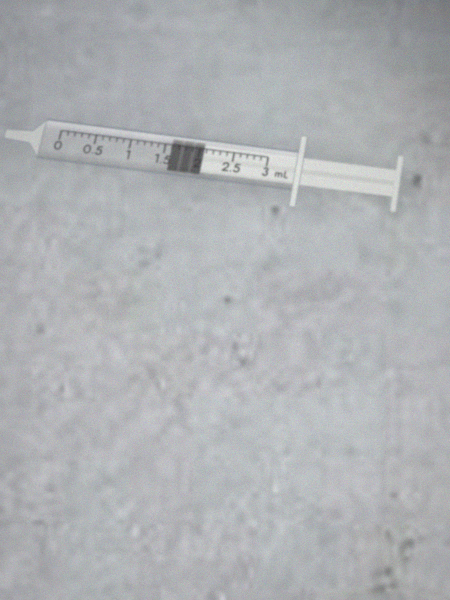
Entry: 1.6 mL
